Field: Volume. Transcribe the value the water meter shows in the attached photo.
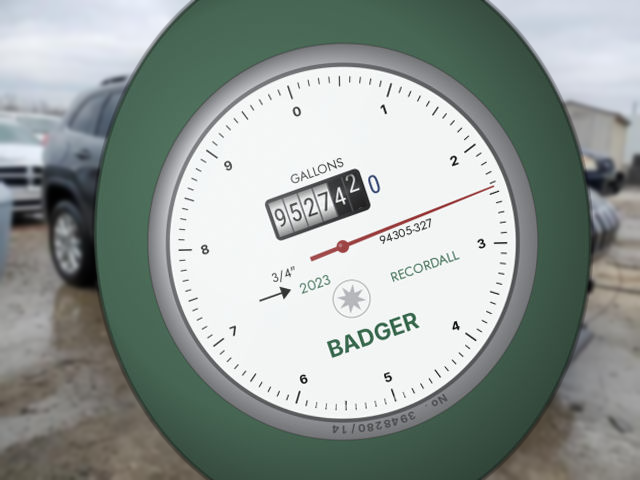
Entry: 9527422.4 gal
